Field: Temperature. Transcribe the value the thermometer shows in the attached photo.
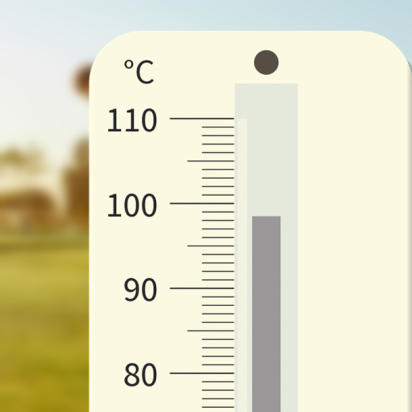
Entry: 98.5 °C
